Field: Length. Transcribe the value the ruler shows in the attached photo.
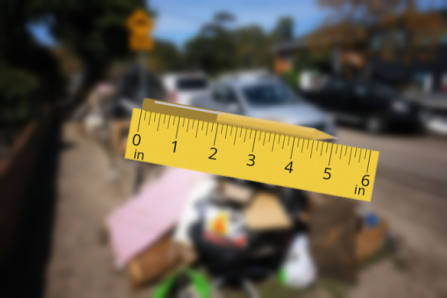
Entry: 5.125 in
